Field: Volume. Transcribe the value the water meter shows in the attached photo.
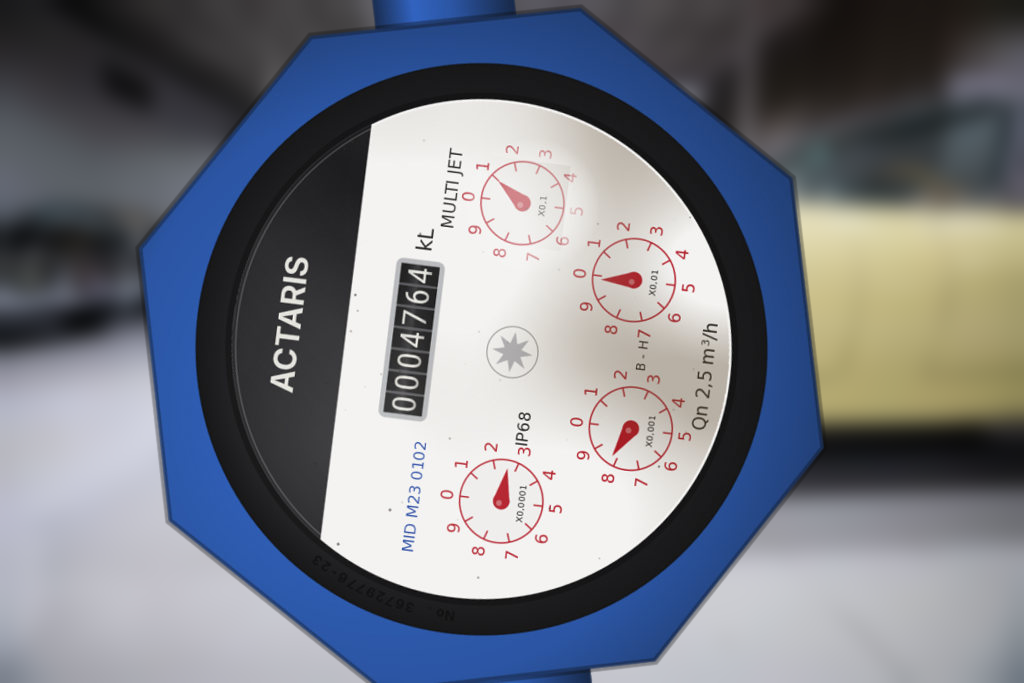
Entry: 4764.0982 kL
